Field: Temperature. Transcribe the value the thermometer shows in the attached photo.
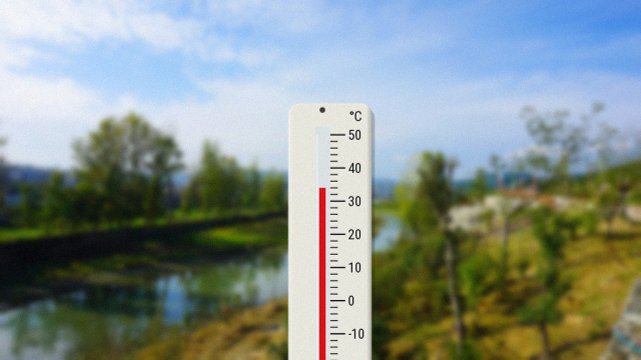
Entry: 34 °C
